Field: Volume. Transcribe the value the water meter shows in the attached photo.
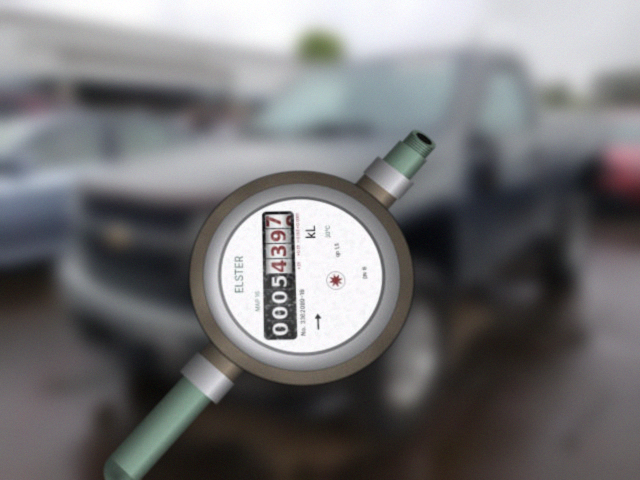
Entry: 5.4397 kL
